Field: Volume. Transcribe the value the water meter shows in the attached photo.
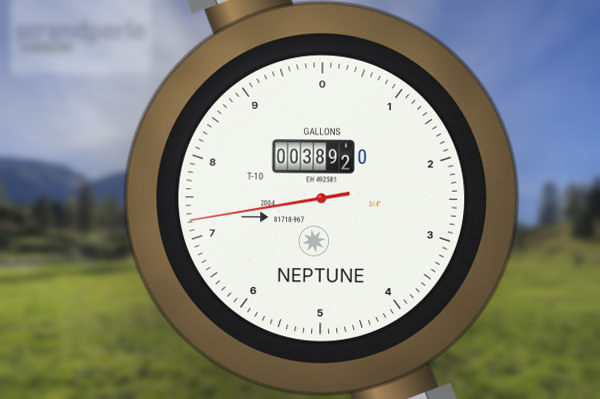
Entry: 38917.2 gal
